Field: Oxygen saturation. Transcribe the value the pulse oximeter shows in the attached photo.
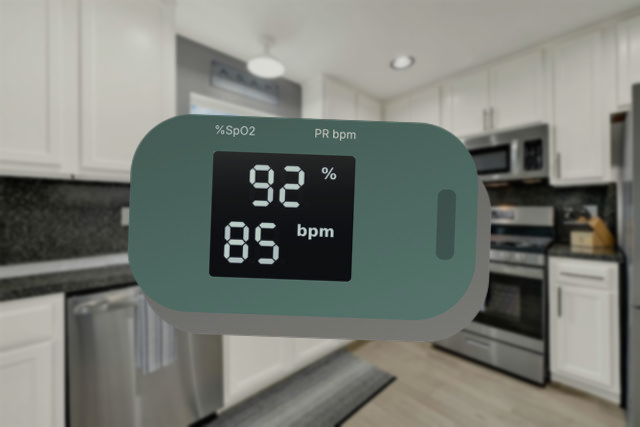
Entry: 92 %
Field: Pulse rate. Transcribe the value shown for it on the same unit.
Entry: 85 bpm
